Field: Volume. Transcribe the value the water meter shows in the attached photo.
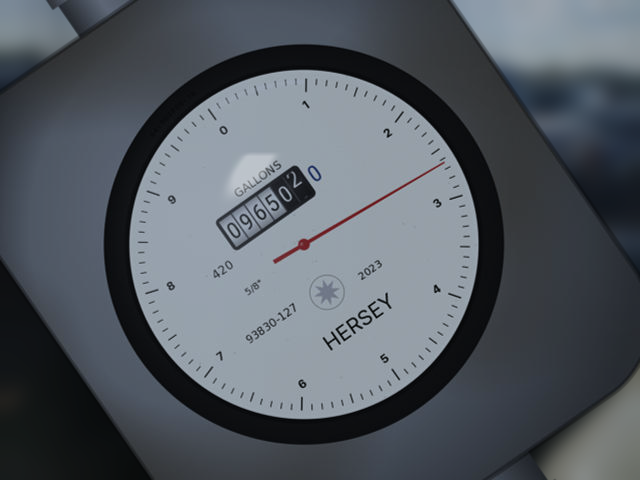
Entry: 965022.6 gal
